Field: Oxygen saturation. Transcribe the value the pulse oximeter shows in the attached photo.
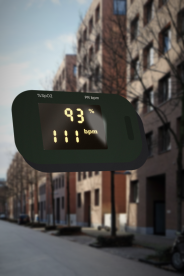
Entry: 93 %
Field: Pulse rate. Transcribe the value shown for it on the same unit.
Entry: 111 bpm
